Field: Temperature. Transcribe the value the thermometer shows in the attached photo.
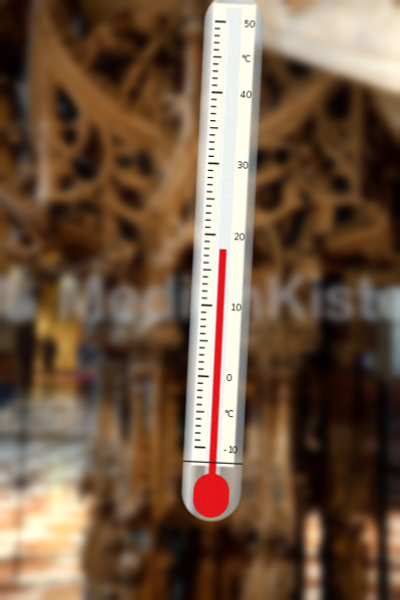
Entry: 18 °C
